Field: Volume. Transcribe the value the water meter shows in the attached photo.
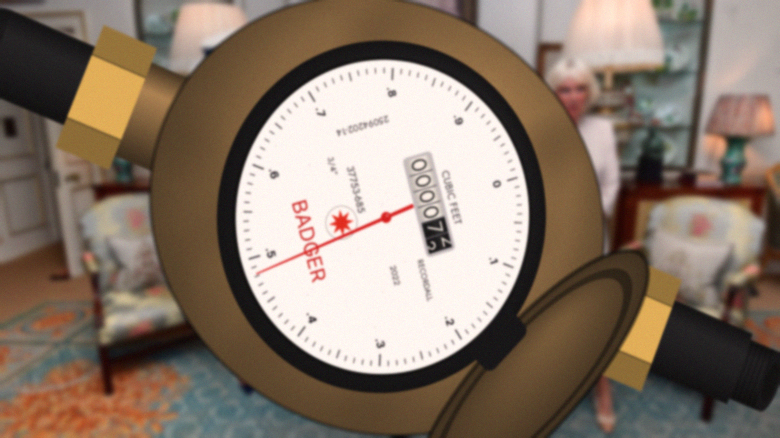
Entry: 72.48 ft³
